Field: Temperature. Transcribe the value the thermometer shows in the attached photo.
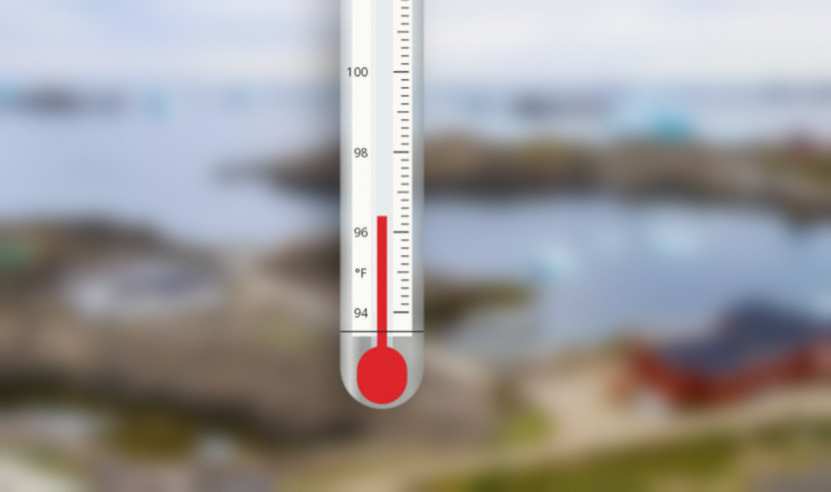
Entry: 96.4 °F
